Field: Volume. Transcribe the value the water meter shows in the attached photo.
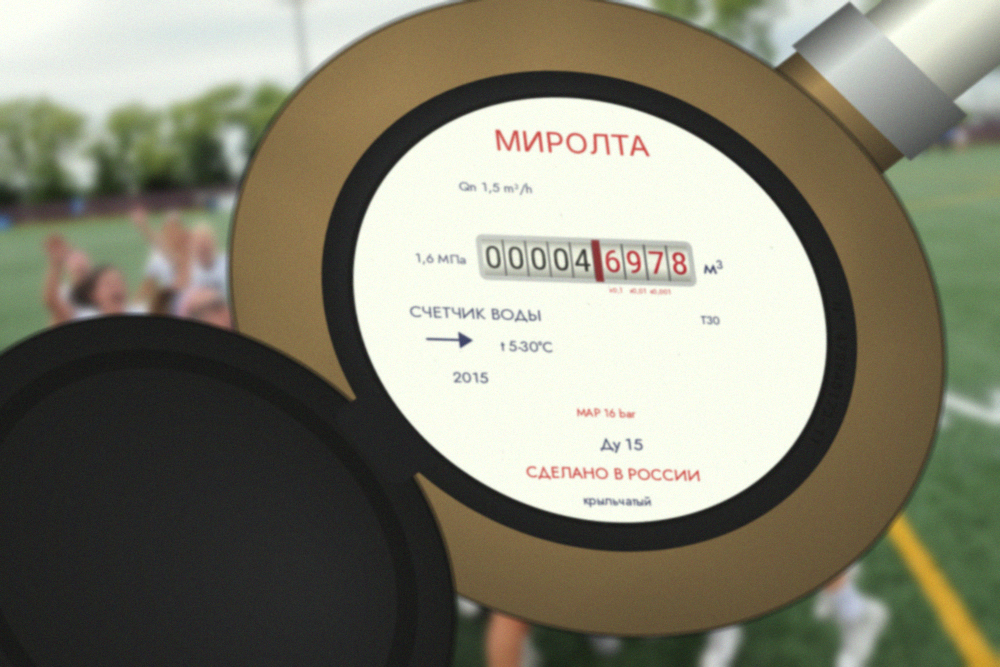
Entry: 4.6978 m³
